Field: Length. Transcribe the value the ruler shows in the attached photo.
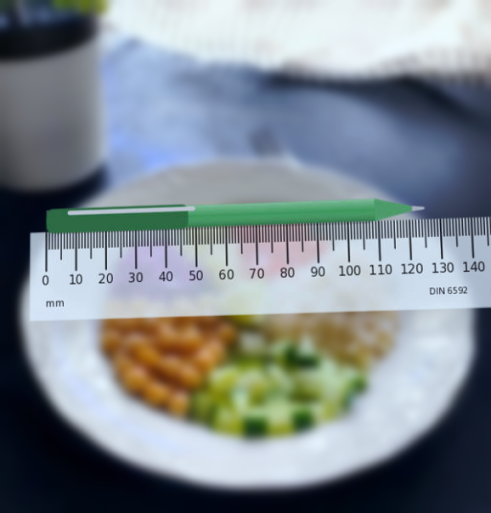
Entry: 125 mm
